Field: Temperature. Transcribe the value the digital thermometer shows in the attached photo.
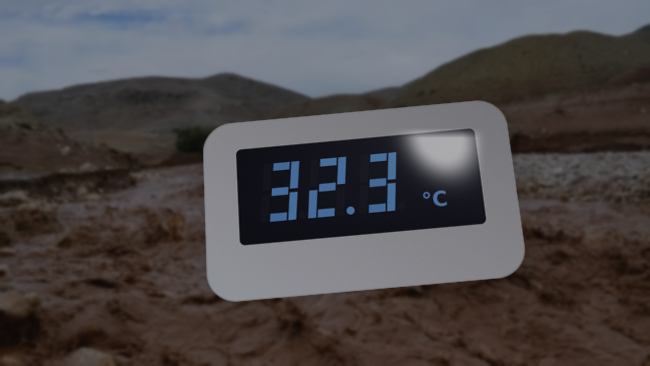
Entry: 32.3 °C
